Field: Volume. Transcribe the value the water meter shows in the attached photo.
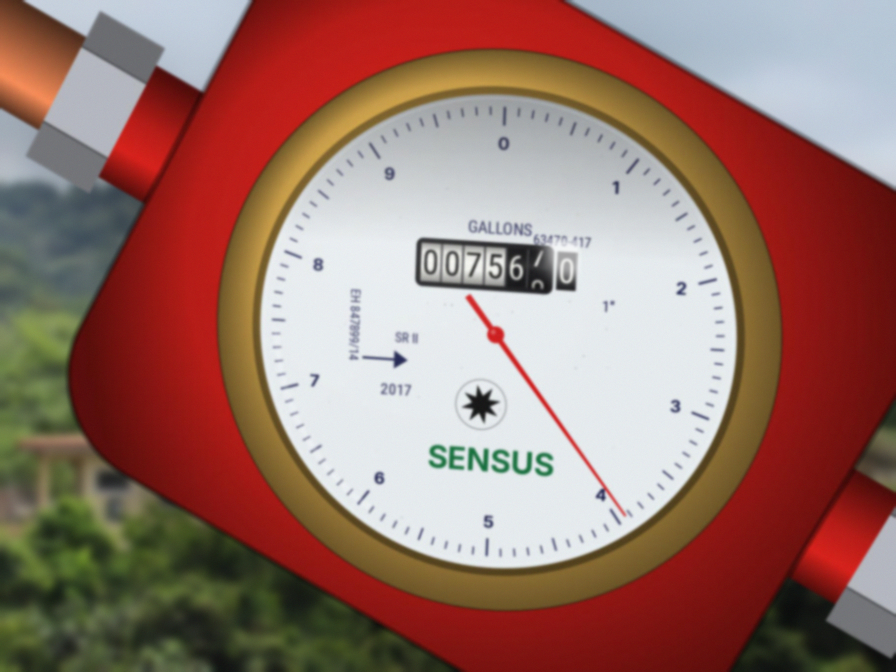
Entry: 75673.9 gal
